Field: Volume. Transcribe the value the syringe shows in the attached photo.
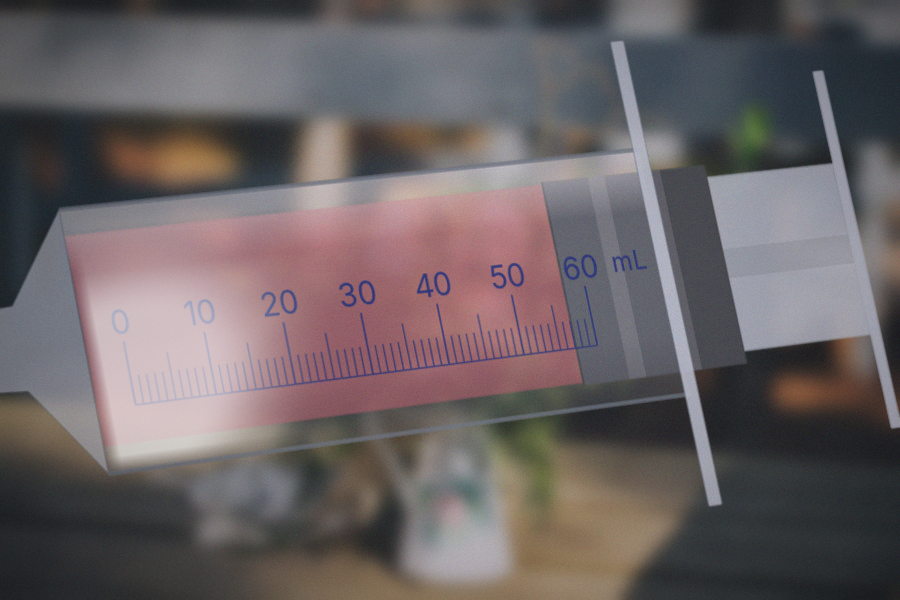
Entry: 57 mL
